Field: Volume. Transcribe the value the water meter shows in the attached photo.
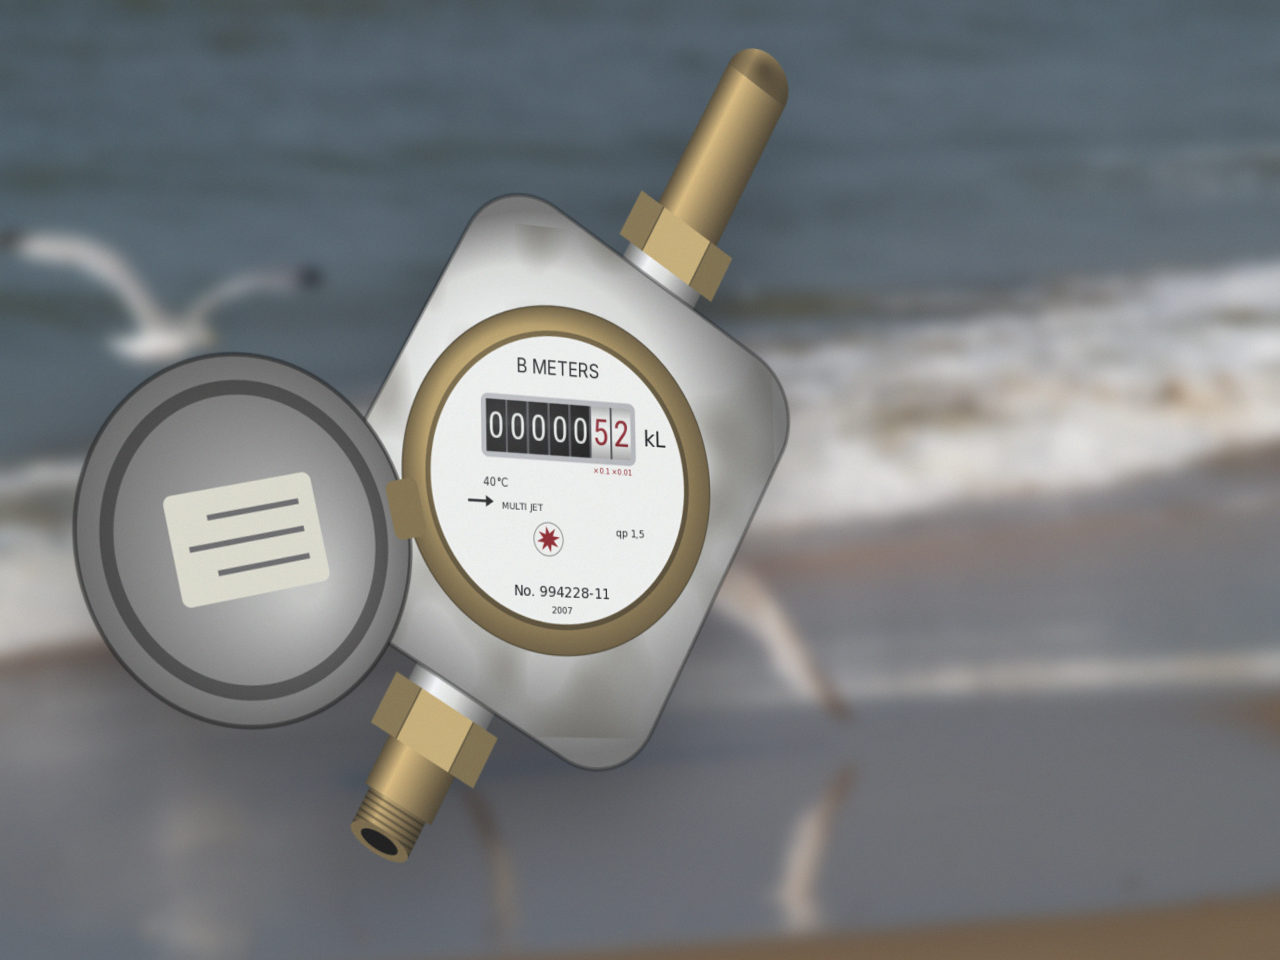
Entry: 0.52 kL
